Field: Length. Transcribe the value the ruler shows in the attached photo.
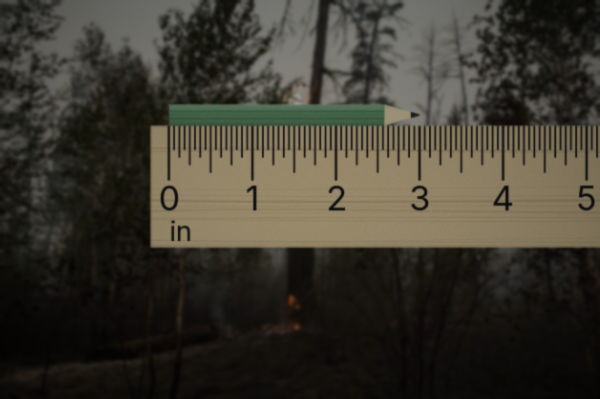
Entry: 3 in
